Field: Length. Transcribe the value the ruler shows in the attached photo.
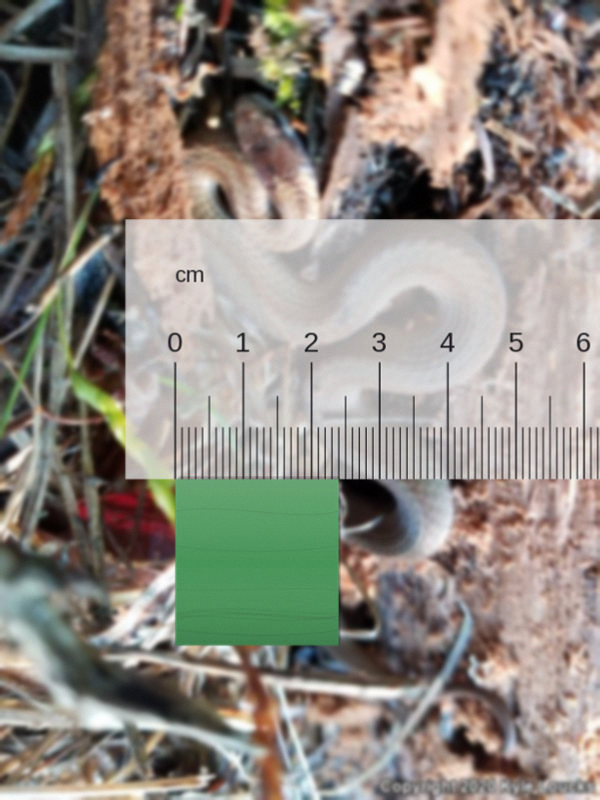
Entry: 2.4 cm
